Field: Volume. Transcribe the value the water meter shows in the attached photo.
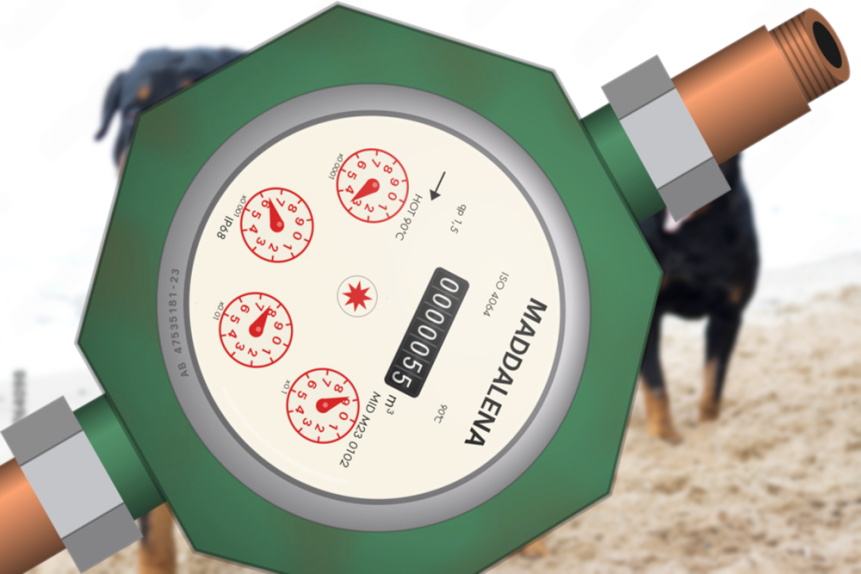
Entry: 54.8763 m³
